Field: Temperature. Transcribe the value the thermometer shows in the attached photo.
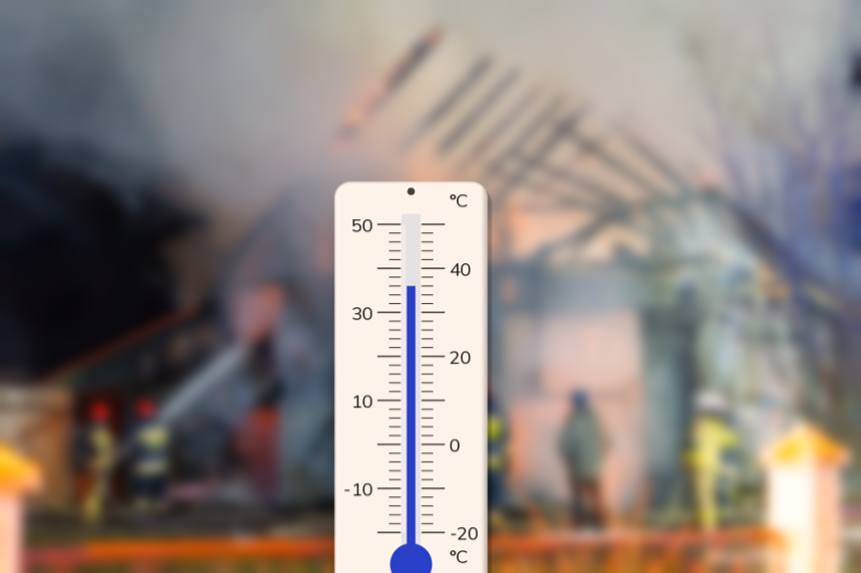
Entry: 36 °C
